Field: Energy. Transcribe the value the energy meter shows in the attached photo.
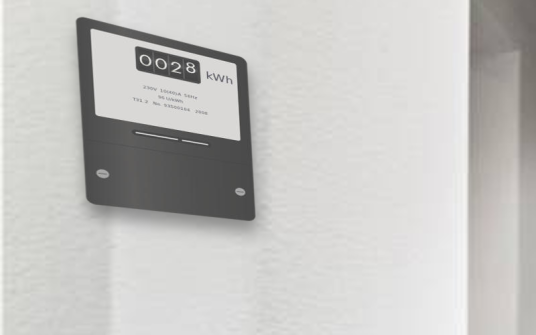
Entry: 28 kWh
